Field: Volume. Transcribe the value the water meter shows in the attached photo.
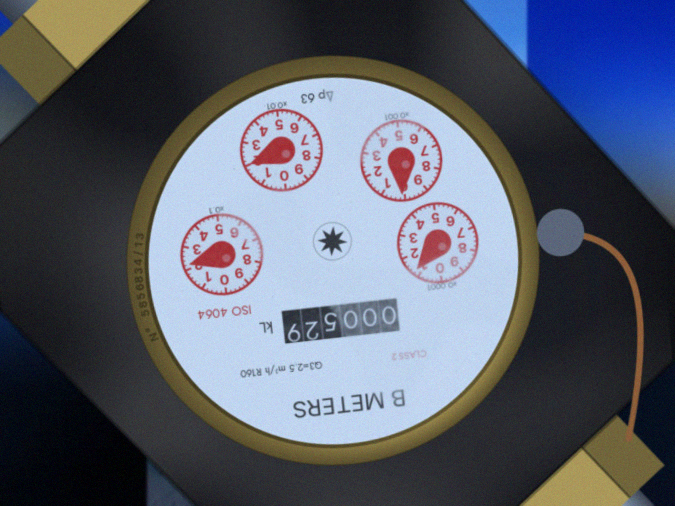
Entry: 529.2201 kL
